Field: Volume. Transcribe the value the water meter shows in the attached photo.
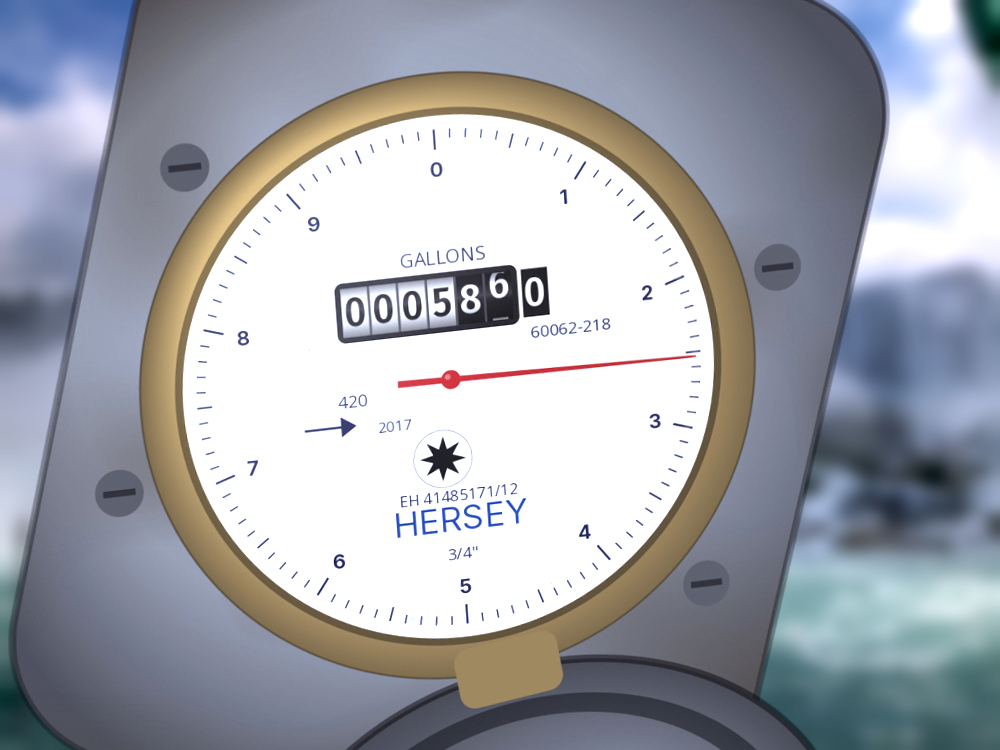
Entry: 5862.5 gal
